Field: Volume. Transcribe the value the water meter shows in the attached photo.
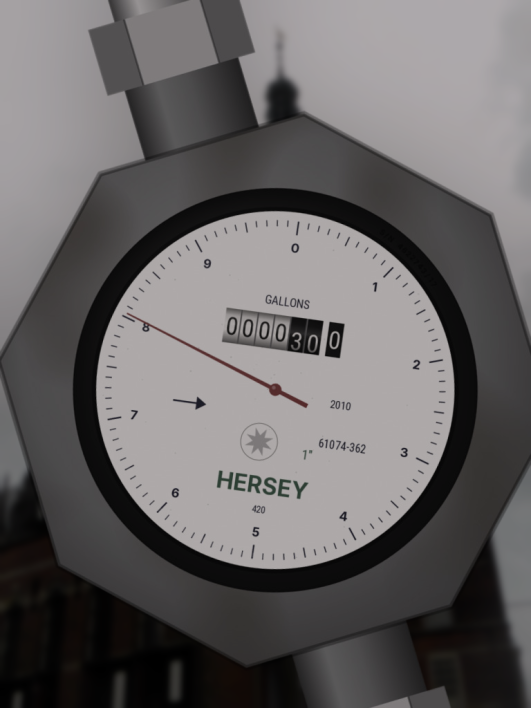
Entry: 298.0 gal
